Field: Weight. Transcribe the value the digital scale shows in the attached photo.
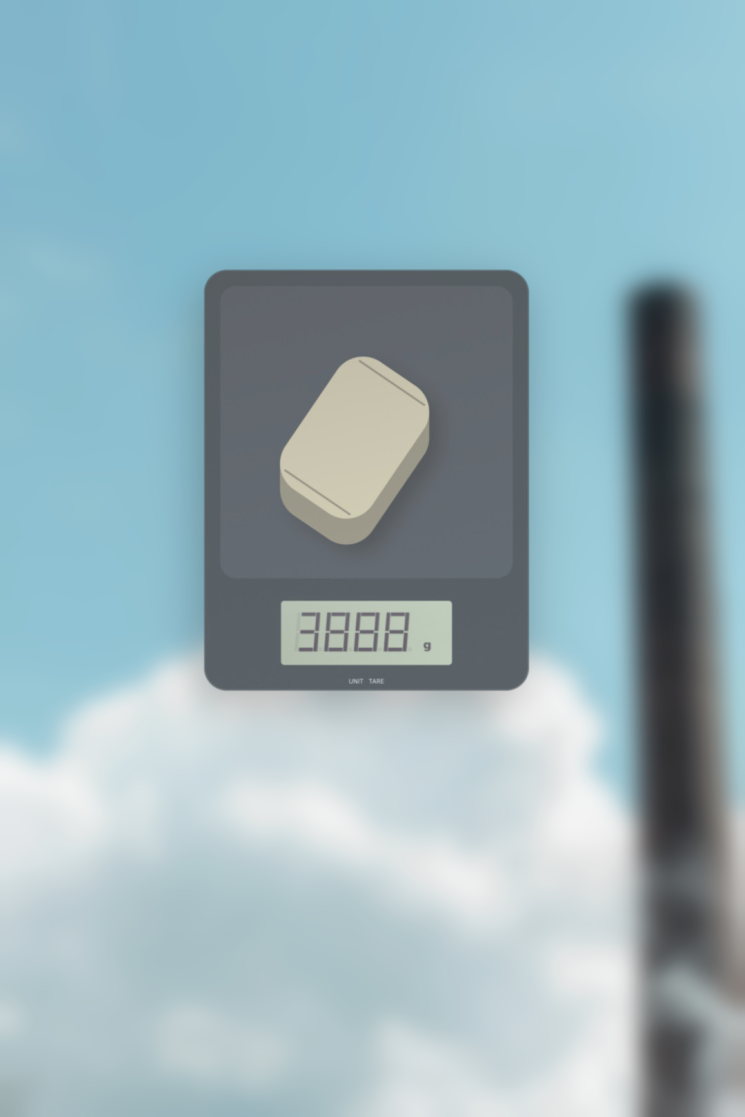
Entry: 3888 g
